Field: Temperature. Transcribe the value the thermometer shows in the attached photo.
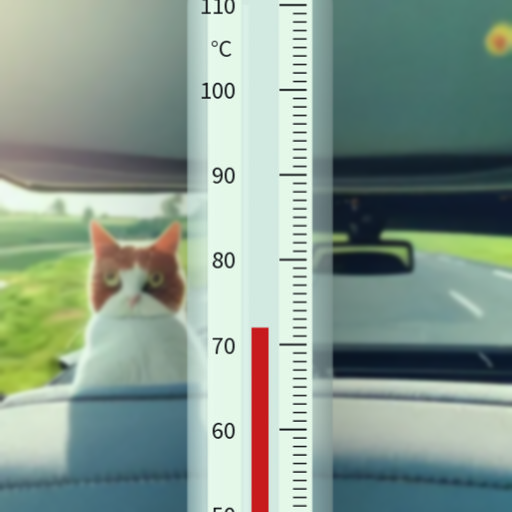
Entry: 72 °C
